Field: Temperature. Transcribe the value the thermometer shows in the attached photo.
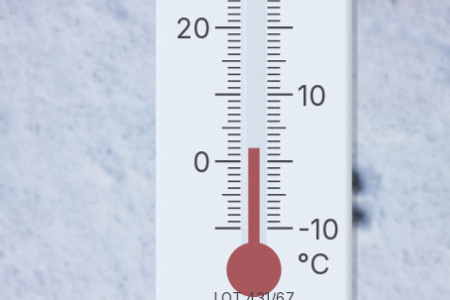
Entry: 2 °C
